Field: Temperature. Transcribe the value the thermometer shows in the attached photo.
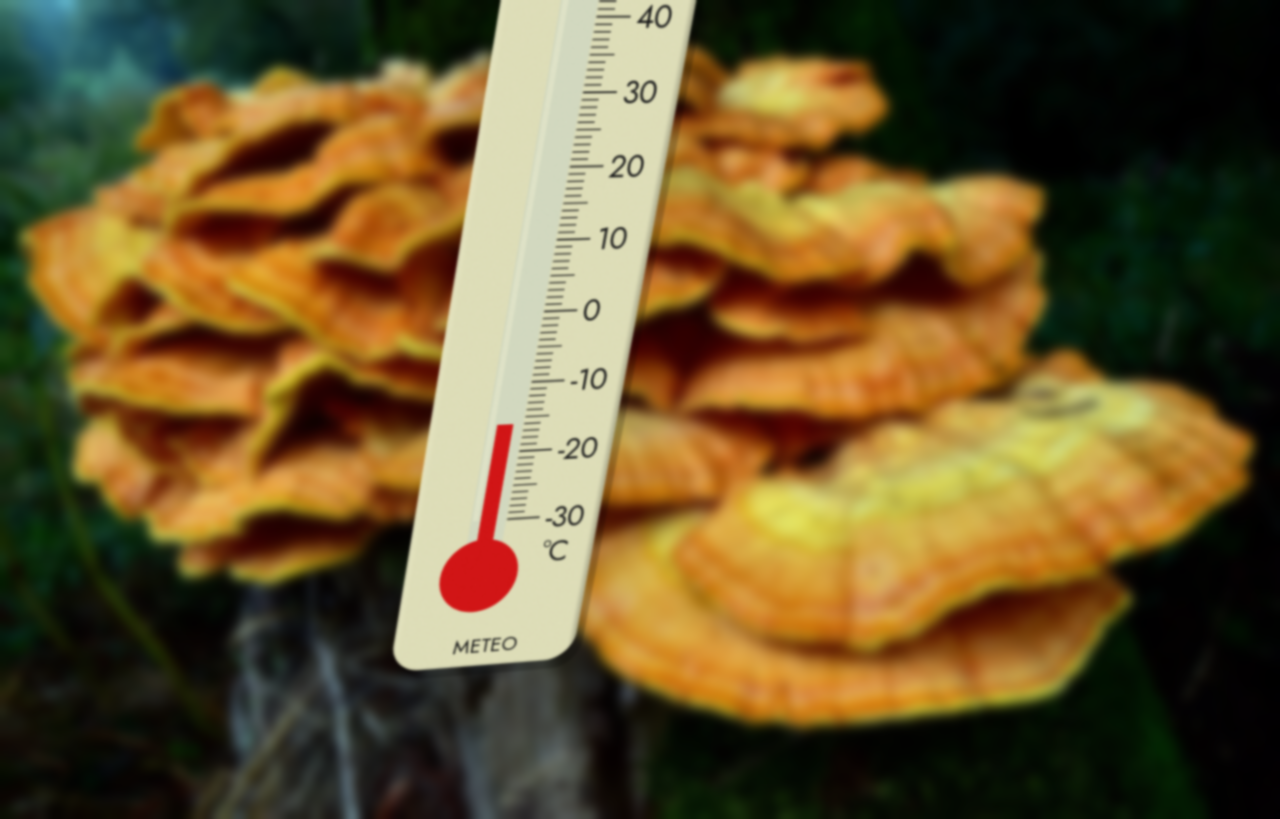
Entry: -16 °C
